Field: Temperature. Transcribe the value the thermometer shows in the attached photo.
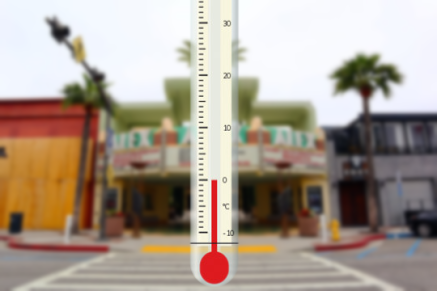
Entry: 0 °C
